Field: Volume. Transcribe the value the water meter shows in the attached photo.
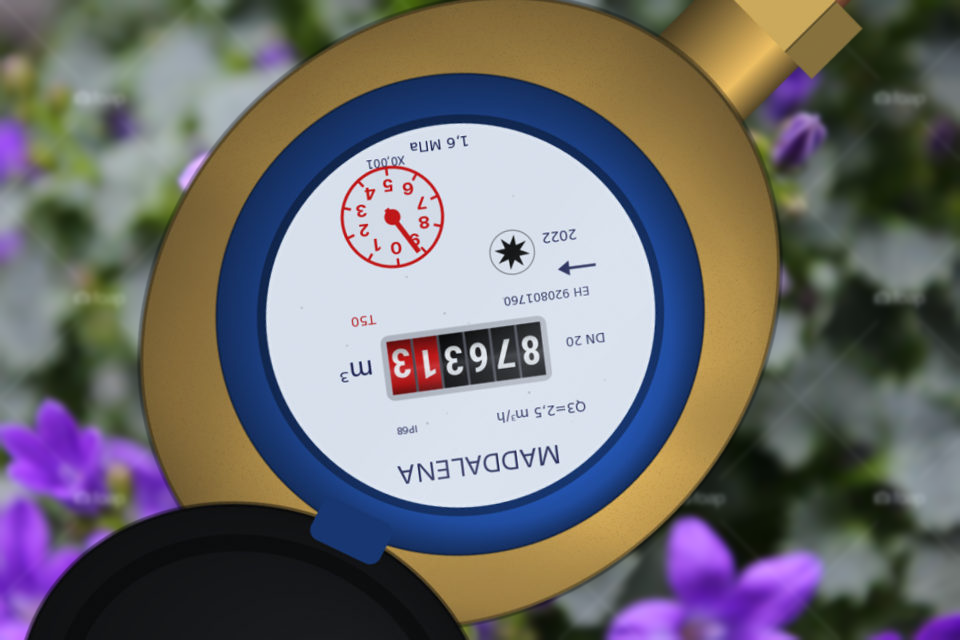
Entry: 8763.129 m³
